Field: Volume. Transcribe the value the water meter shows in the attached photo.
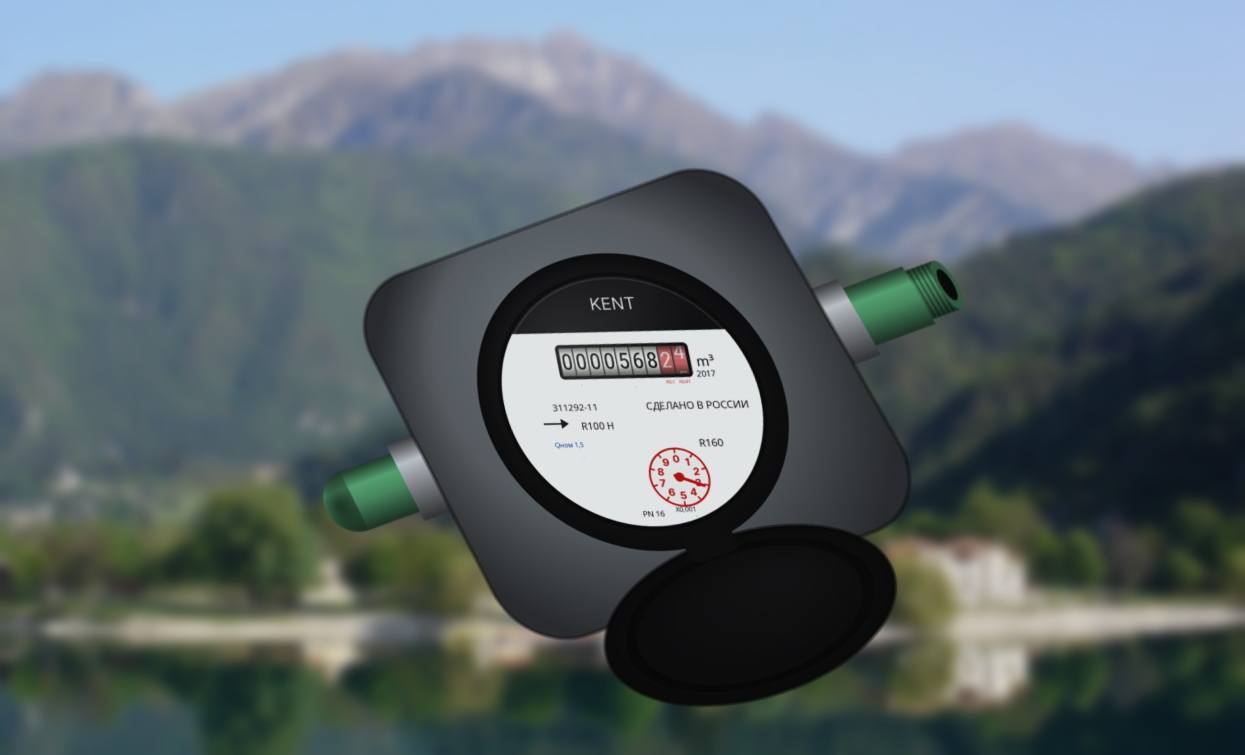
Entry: 568.243 m³
